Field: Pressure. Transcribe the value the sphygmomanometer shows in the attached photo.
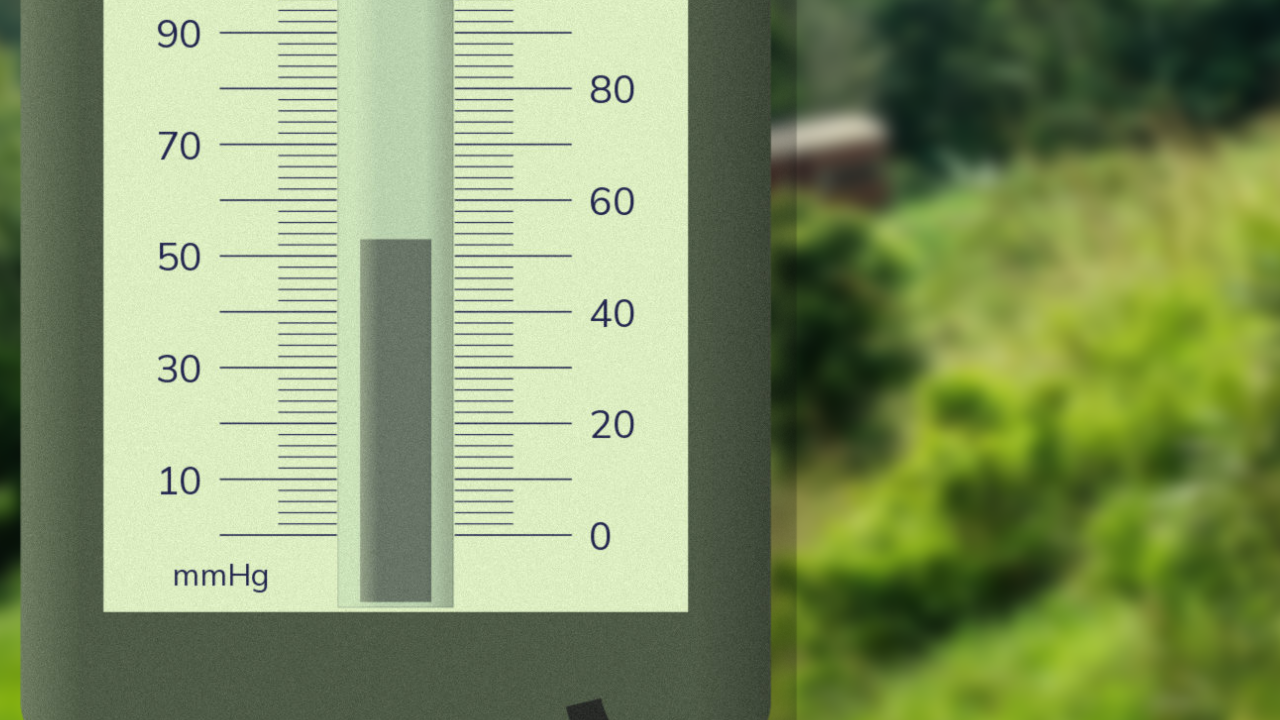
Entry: 53 mmHg
